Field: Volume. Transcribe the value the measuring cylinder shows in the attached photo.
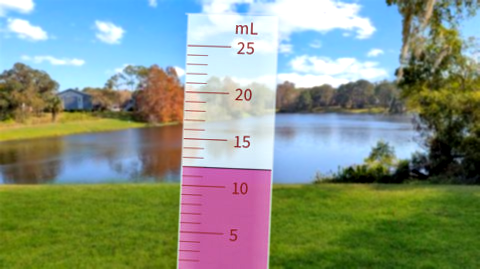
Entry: 12 mL
